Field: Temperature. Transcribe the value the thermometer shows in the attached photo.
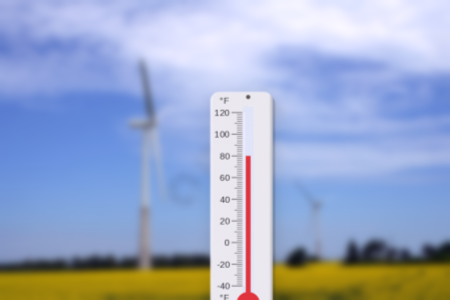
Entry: 80 °F
